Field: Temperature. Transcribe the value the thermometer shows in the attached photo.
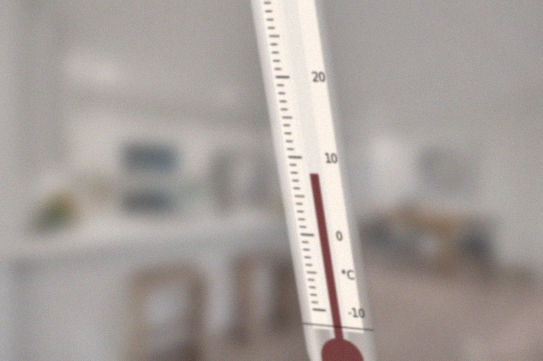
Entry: 8 °C
